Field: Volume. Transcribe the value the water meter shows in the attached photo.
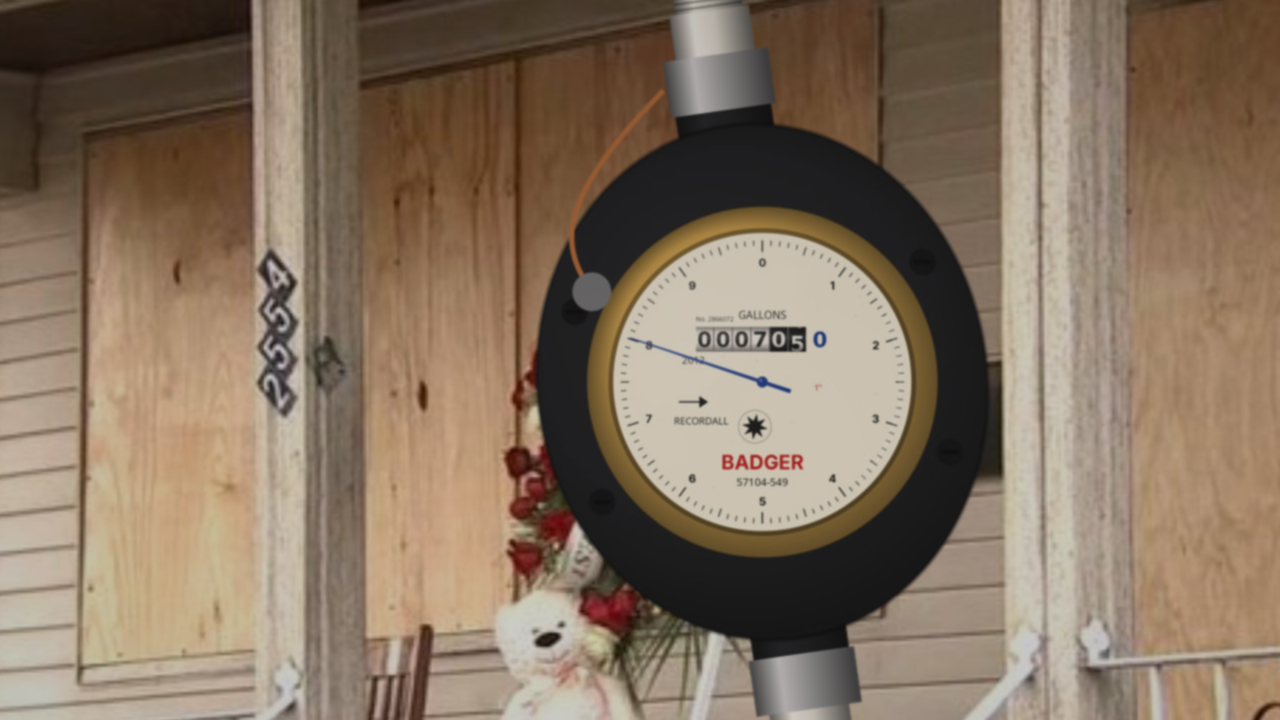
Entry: 7048.0 gal
